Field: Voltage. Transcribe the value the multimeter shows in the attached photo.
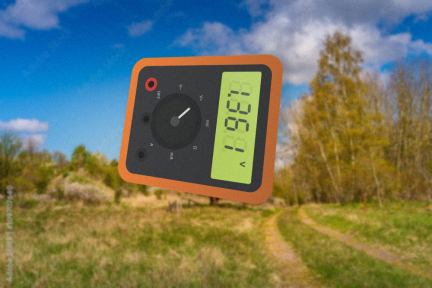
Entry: 1.361 V
